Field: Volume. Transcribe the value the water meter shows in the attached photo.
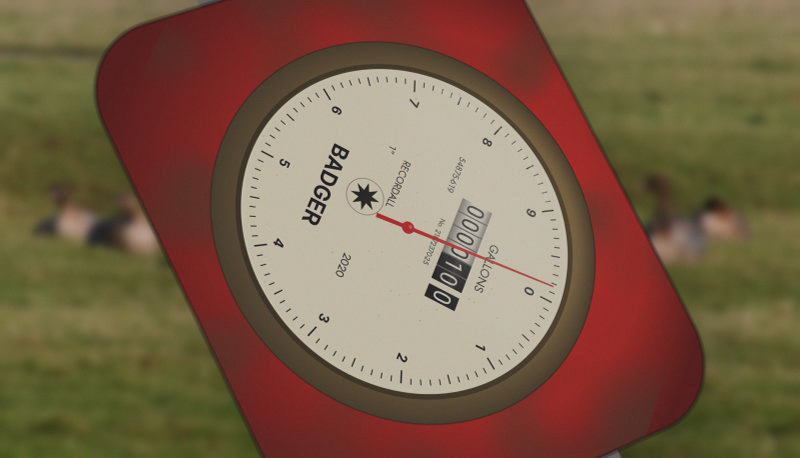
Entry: 99.8 gal
